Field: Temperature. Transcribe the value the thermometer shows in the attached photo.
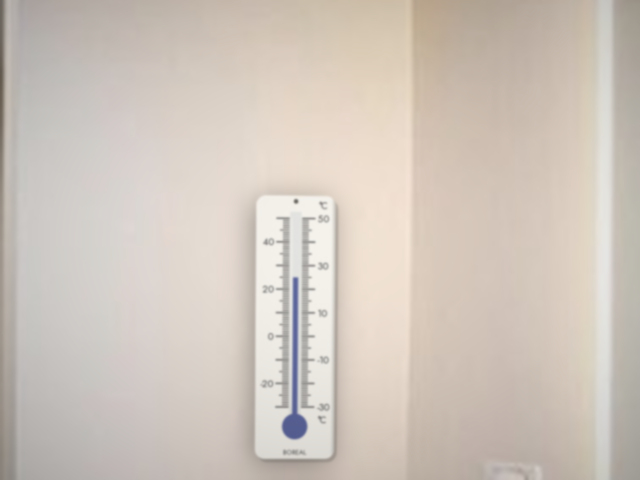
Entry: 25 °C
